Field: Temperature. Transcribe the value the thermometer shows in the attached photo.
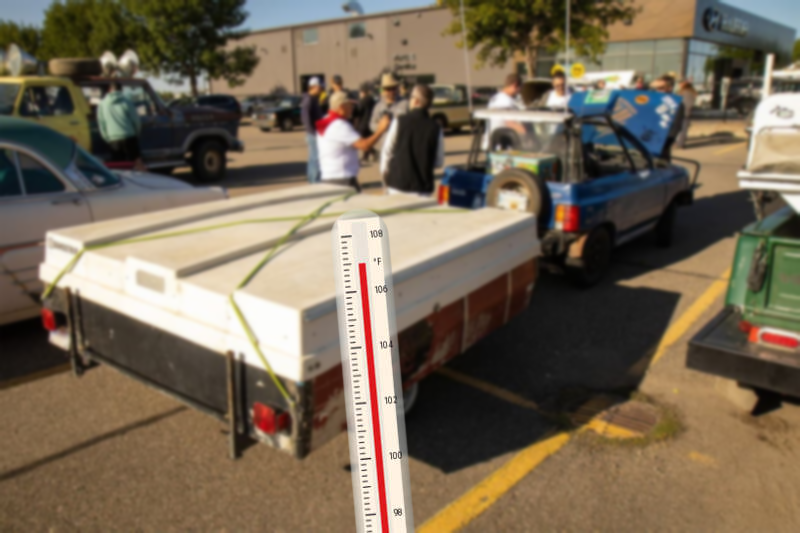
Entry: 107 °F
